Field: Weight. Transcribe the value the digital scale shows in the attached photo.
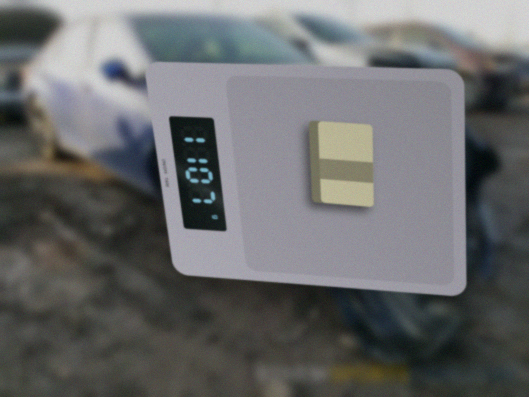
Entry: 1107 g
